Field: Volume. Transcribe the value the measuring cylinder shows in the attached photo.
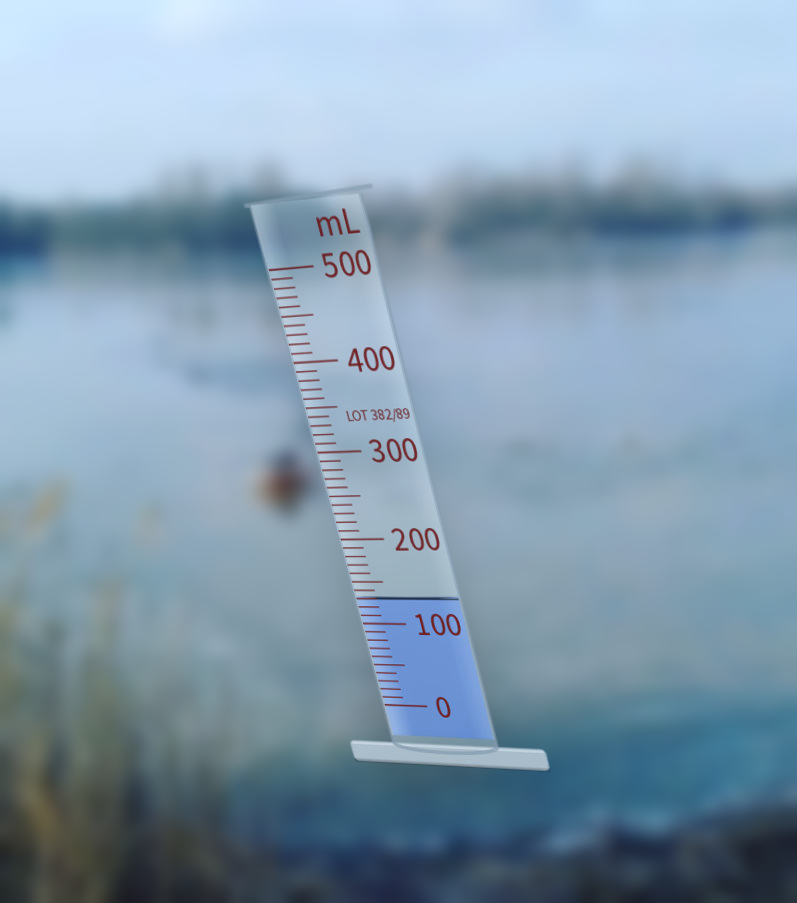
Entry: 130 mL
